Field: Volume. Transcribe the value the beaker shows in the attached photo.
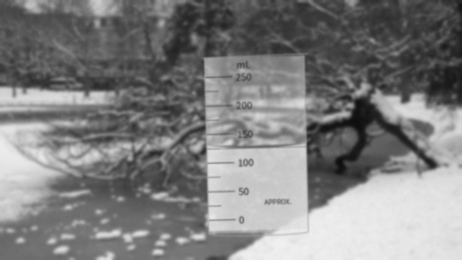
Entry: 125 mL
